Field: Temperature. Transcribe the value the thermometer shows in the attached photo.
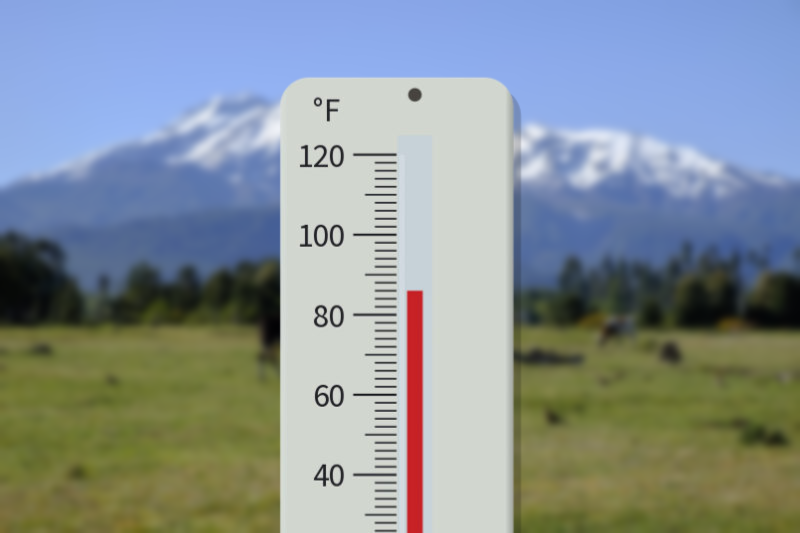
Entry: 86 °F
